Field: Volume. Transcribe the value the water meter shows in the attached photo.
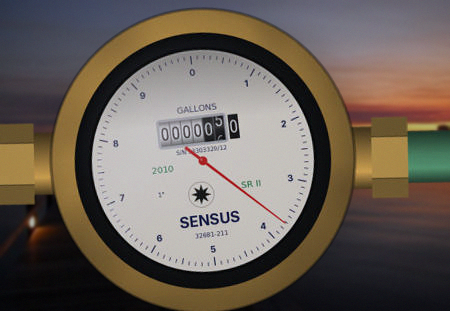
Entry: 53.7 gal
